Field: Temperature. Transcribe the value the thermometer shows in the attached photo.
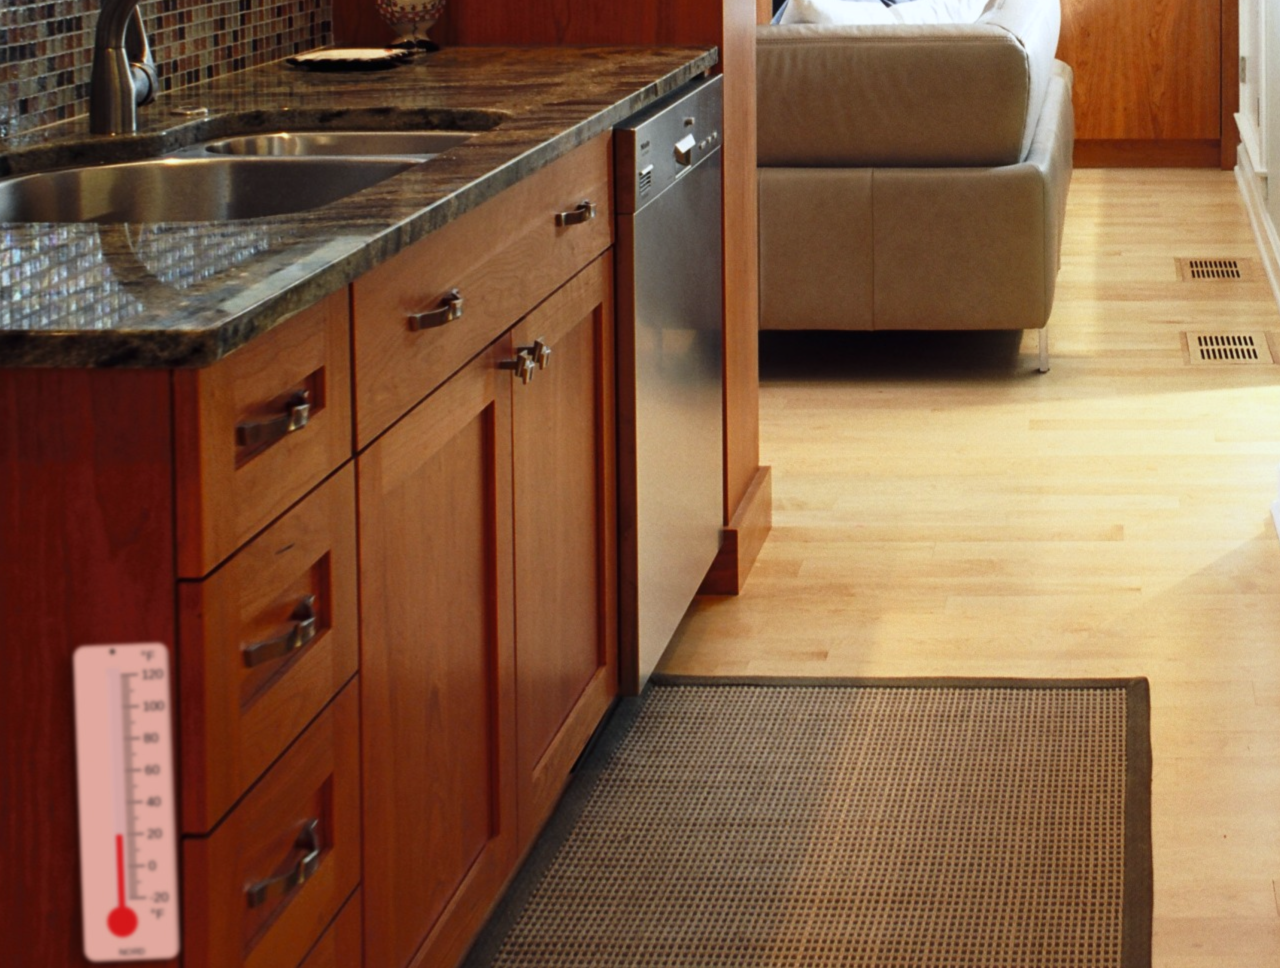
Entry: 20 °F
